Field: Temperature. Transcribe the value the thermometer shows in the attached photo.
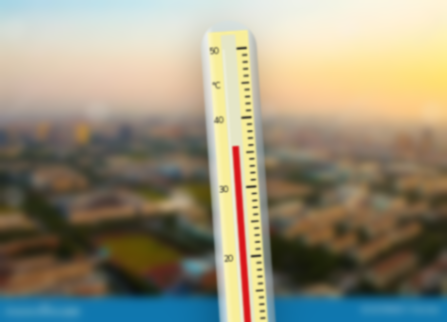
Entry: 36 °C
